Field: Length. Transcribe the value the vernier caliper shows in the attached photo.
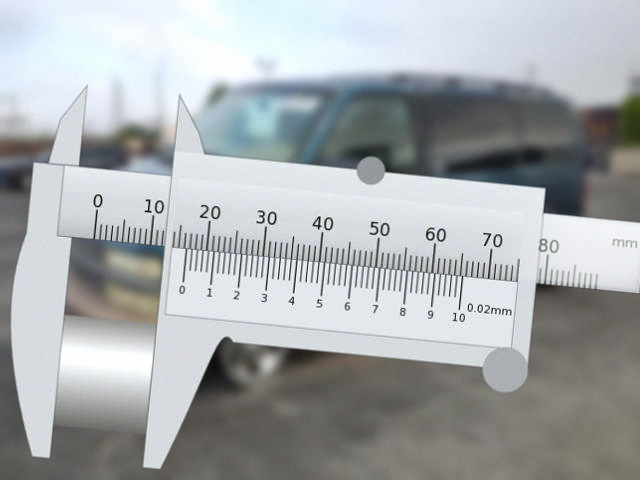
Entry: 16.4 mm
